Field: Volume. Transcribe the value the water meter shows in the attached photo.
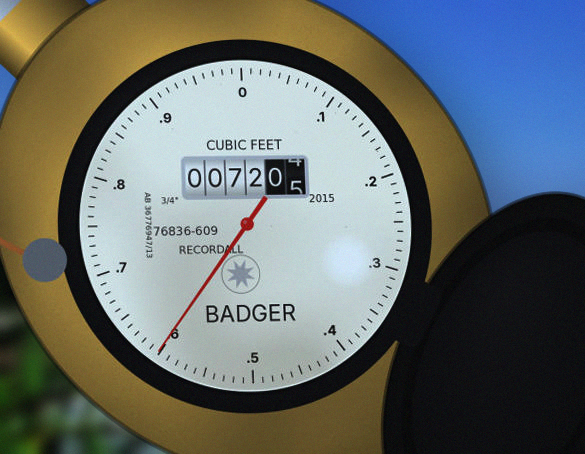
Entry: 7204.60 ft³
